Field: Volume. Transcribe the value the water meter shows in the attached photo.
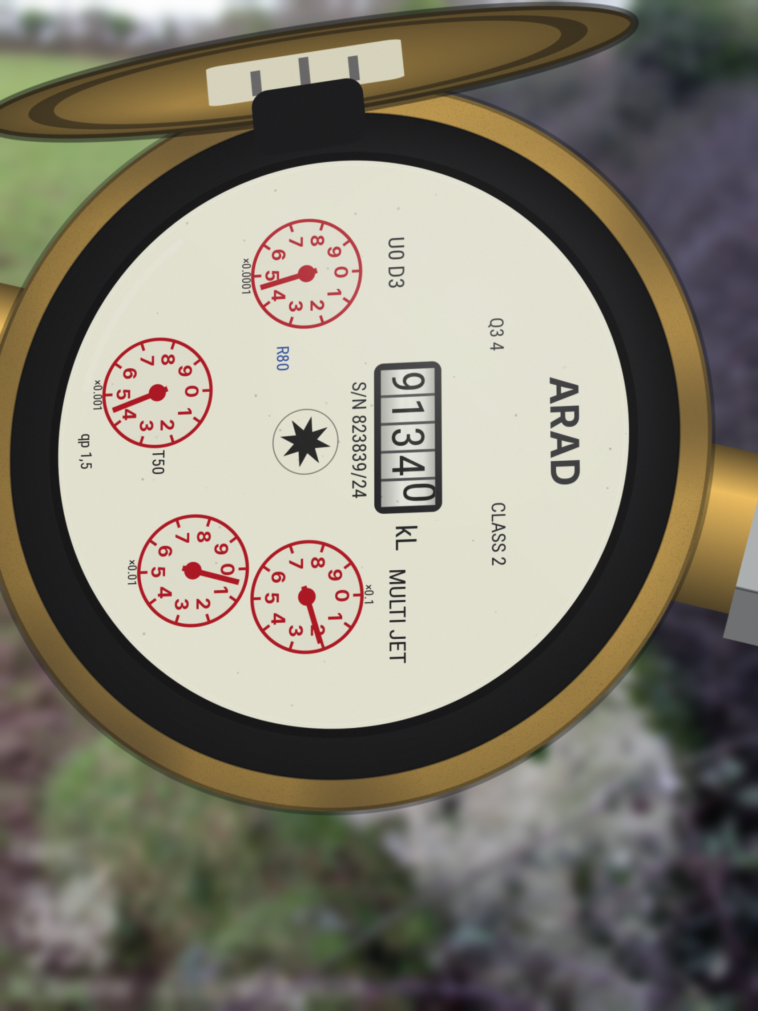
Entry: 91340.2044 kL
